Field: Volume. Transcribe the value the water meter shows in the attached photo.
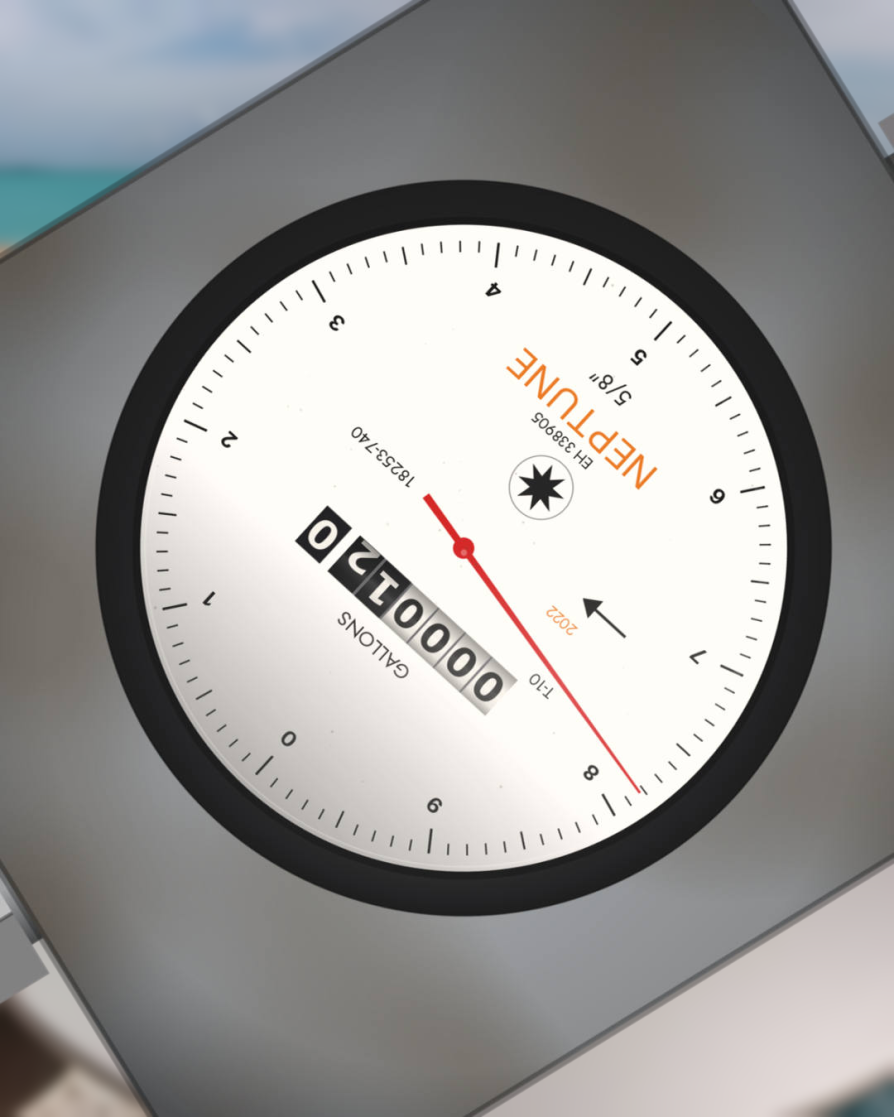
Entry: 117.8 gal
